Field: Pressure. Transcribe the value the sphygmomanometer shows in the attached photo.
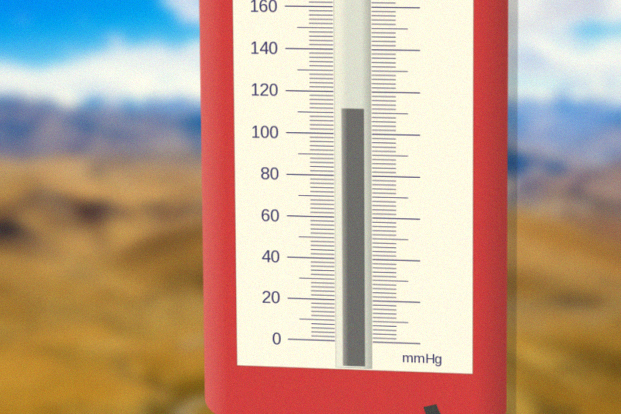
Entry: 112 mmHg
